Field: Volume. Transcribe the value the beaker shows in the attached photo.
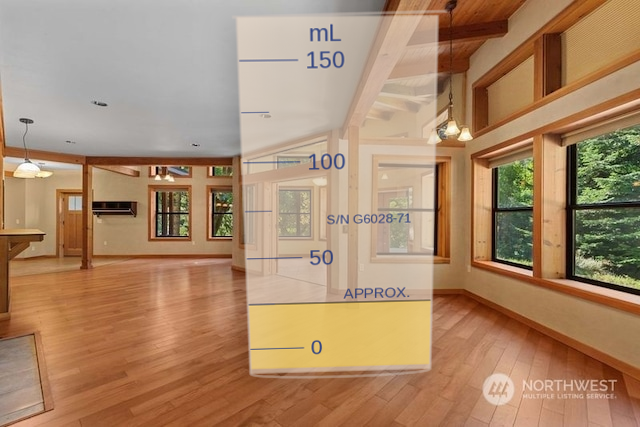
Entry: 25 mL
